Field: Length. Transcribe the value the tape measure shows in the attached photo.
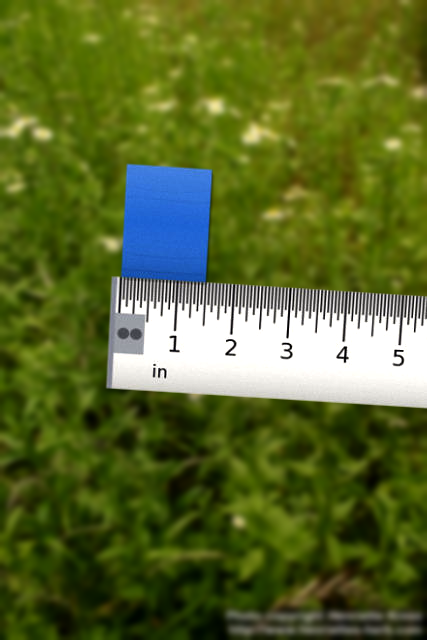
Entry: 1.5 in
